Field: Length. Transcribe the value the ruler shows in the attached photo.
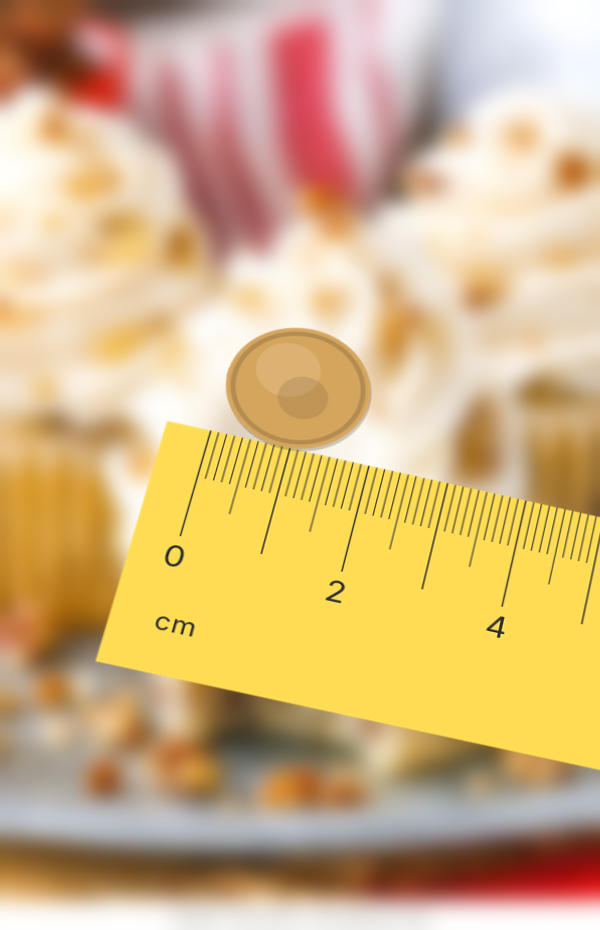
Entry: 1.8 cm
